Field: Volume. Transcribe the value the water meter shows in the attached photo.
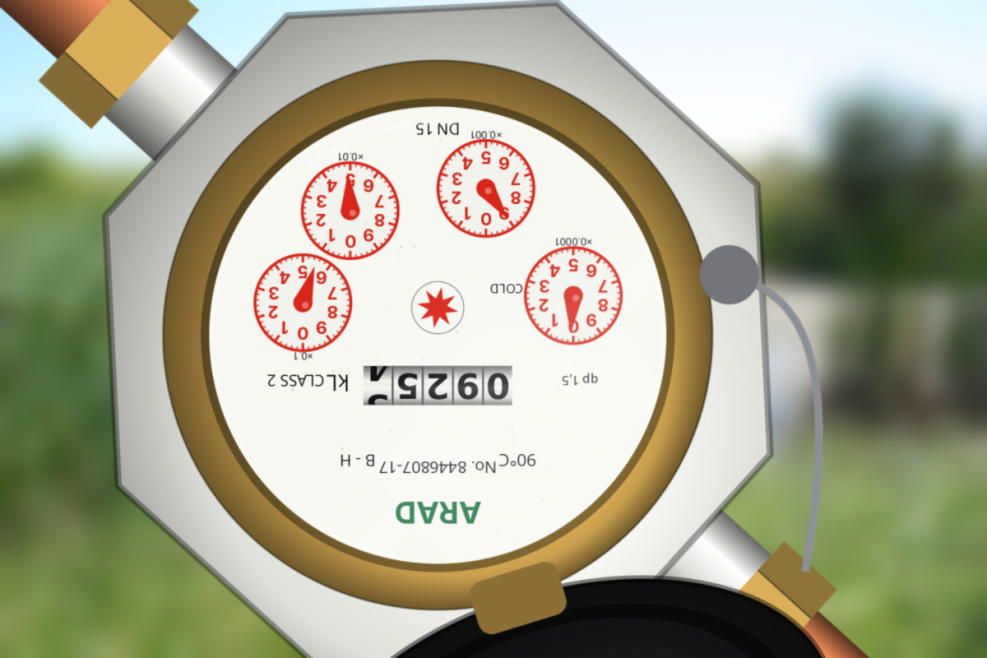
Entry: 9253.5490 kL
